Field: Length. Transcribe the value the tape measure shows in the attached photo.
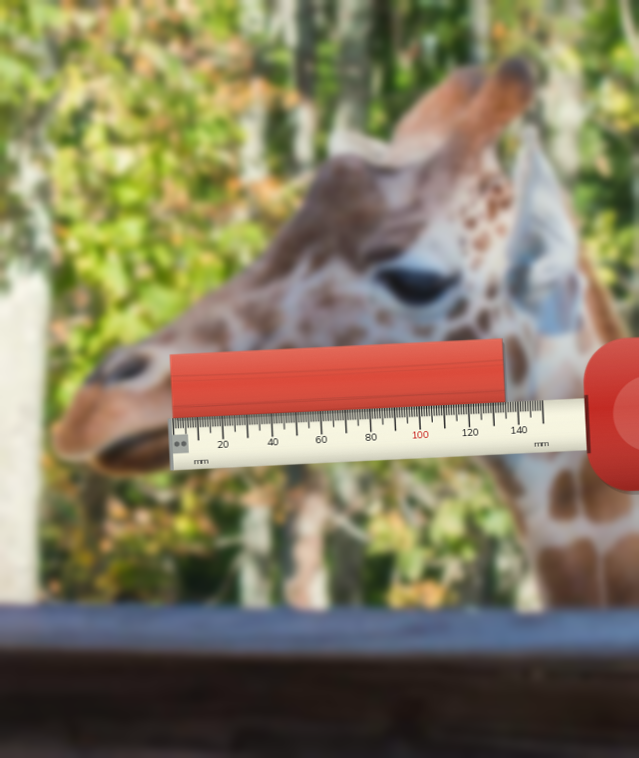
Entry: 135 mm
